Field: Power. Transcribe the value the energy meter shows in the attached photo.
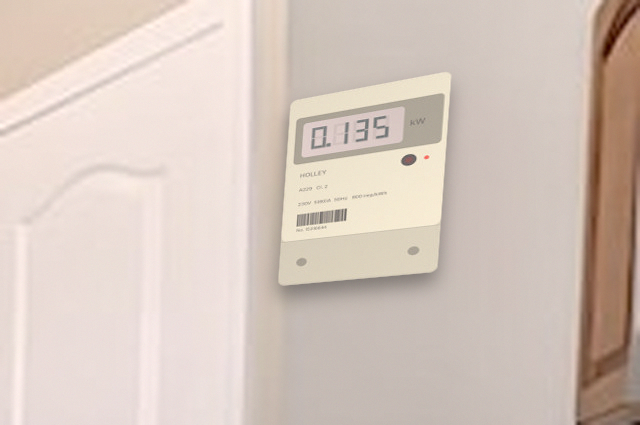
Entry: 0.135 kW
